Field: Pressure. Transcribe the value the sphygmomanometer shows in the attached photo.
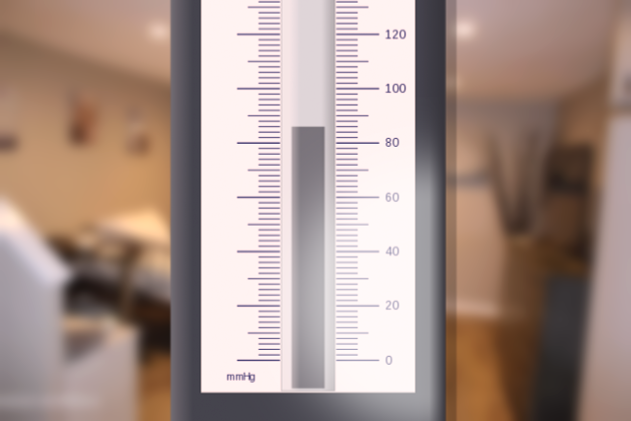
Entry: 86 mmHg
